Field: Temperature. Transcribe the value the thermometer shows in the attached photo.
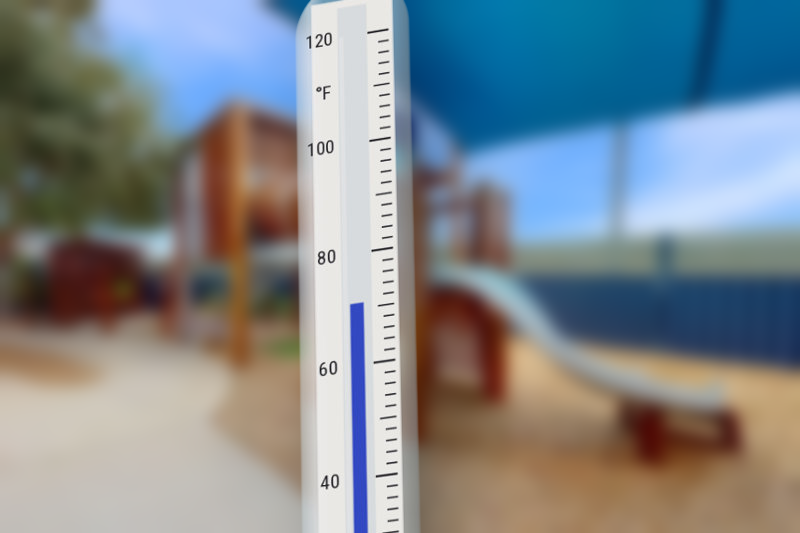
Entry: 71 °F
